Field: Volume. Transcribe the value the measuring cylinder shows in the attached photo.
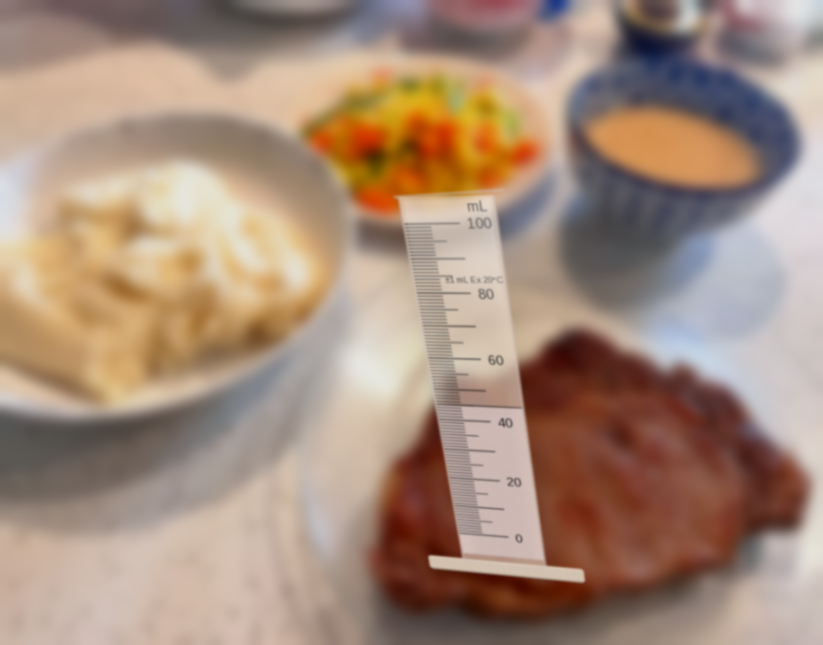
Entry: 45 mL
